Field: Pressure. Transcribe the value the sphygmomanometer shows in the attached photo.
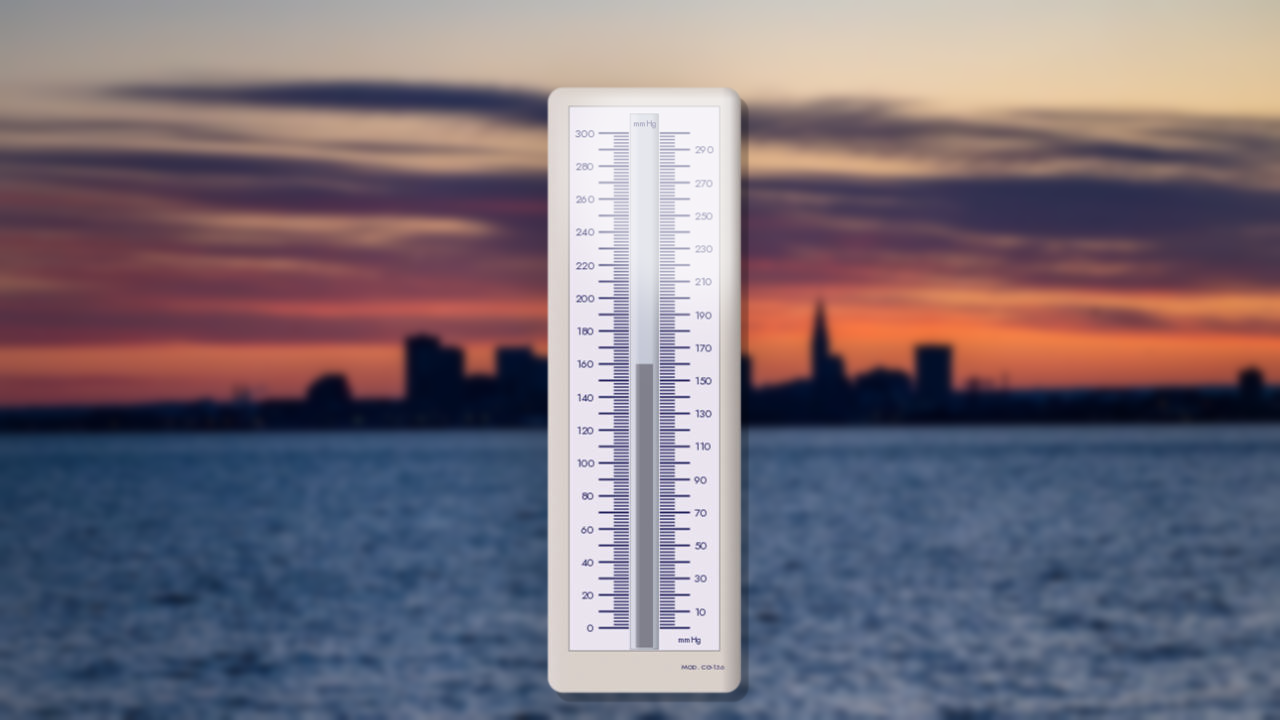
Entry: 160 mmHg
